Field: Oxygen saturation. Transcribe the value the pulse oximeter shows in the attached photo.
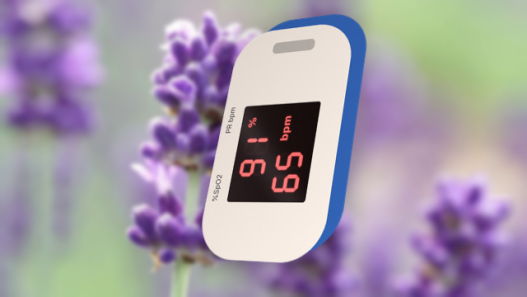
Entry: 91 %
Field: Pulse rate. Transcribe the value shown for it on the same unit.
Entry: 65 bpm
